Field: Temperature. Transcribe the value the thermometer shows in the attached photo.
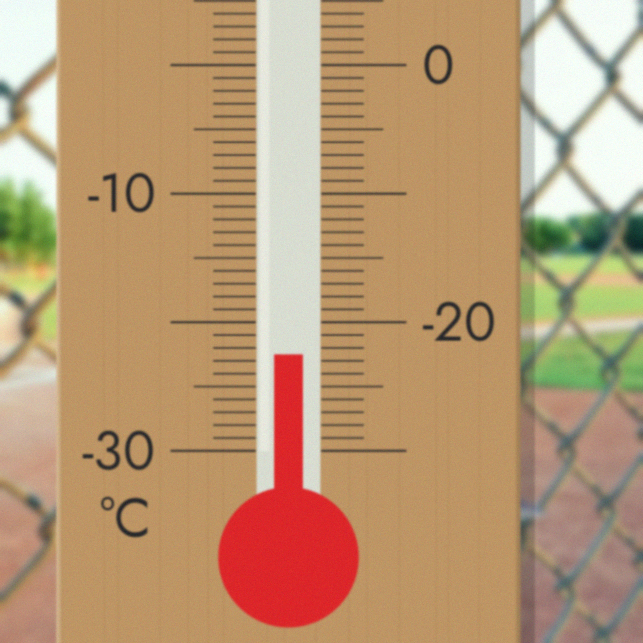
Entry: -22.5 °C
